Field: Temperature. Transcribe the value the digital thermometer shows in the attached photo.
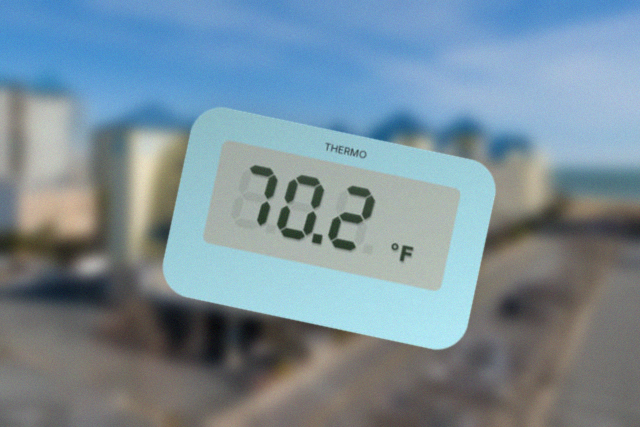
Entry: 70.2 °F
